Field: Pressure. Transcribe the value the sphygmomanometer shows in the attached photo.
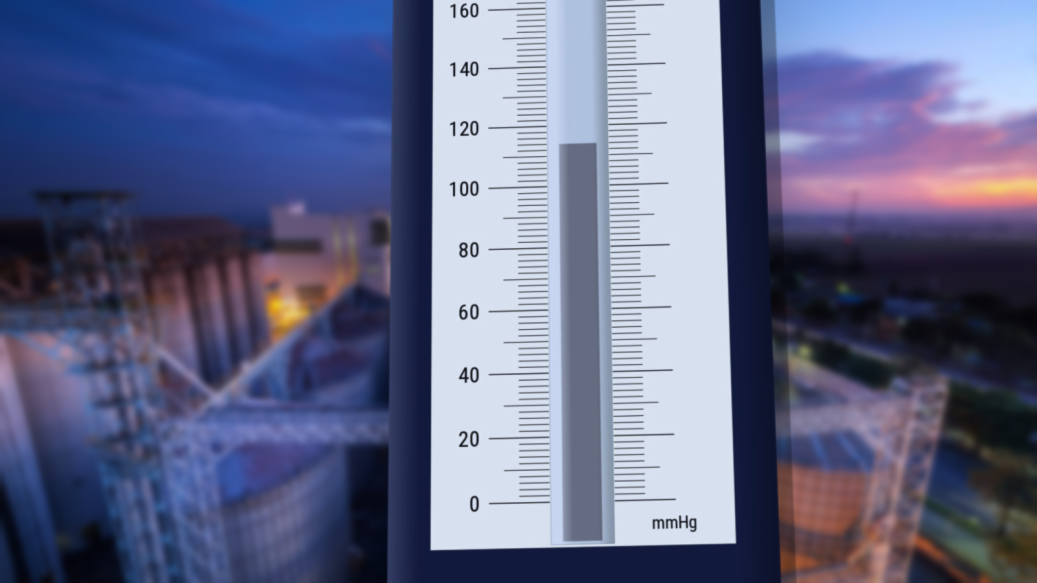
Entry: 114 mmHg
